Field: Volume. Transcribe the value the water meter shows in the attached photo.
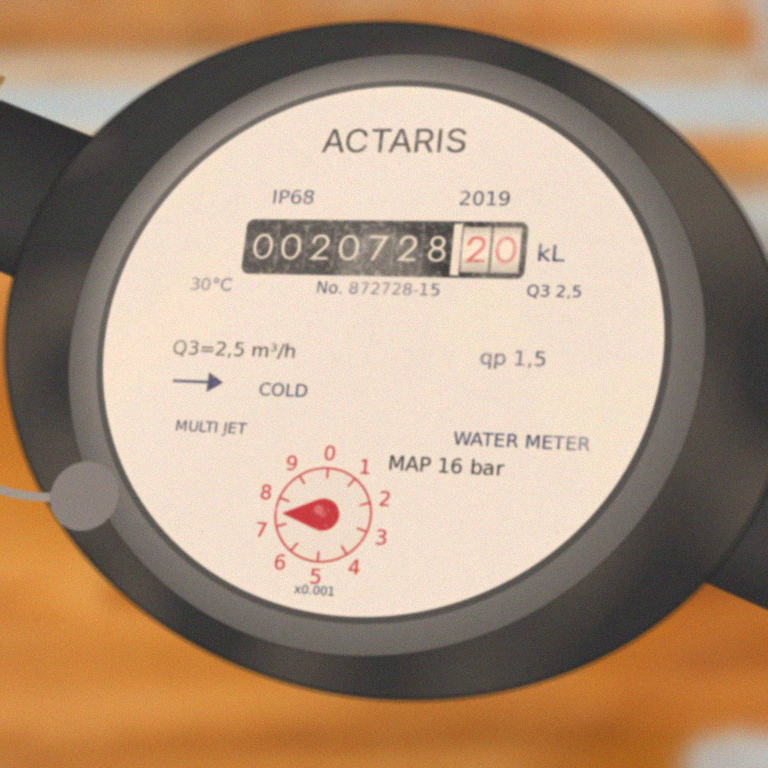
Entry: 20728.207 kL
